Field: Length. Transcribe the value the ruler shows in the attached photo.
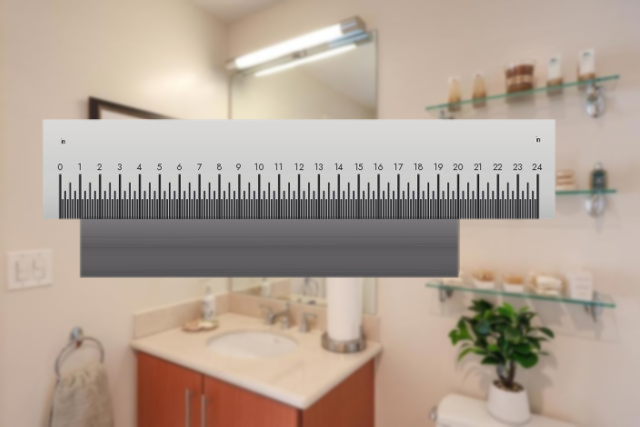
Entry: 19 in
